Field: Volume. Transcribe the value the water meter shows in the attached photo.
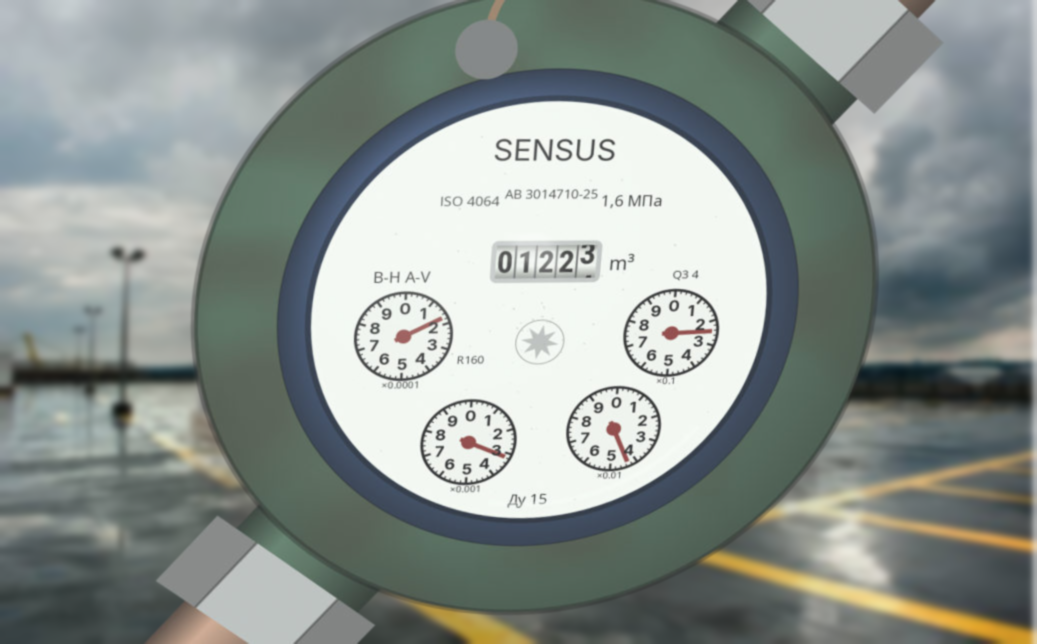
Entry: 1223.2431 m³
